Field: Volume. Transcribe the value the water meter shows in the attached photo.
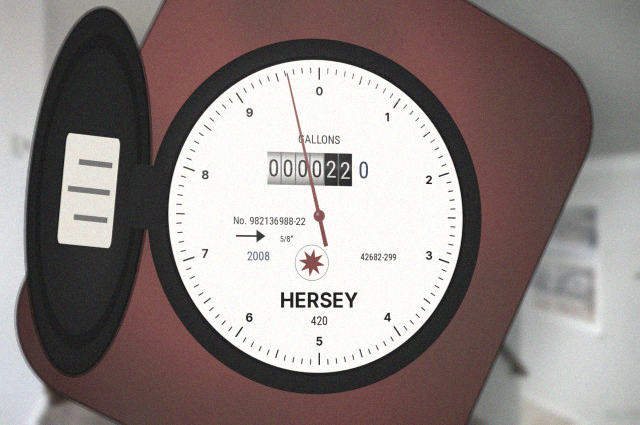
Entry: 219.6 gal
